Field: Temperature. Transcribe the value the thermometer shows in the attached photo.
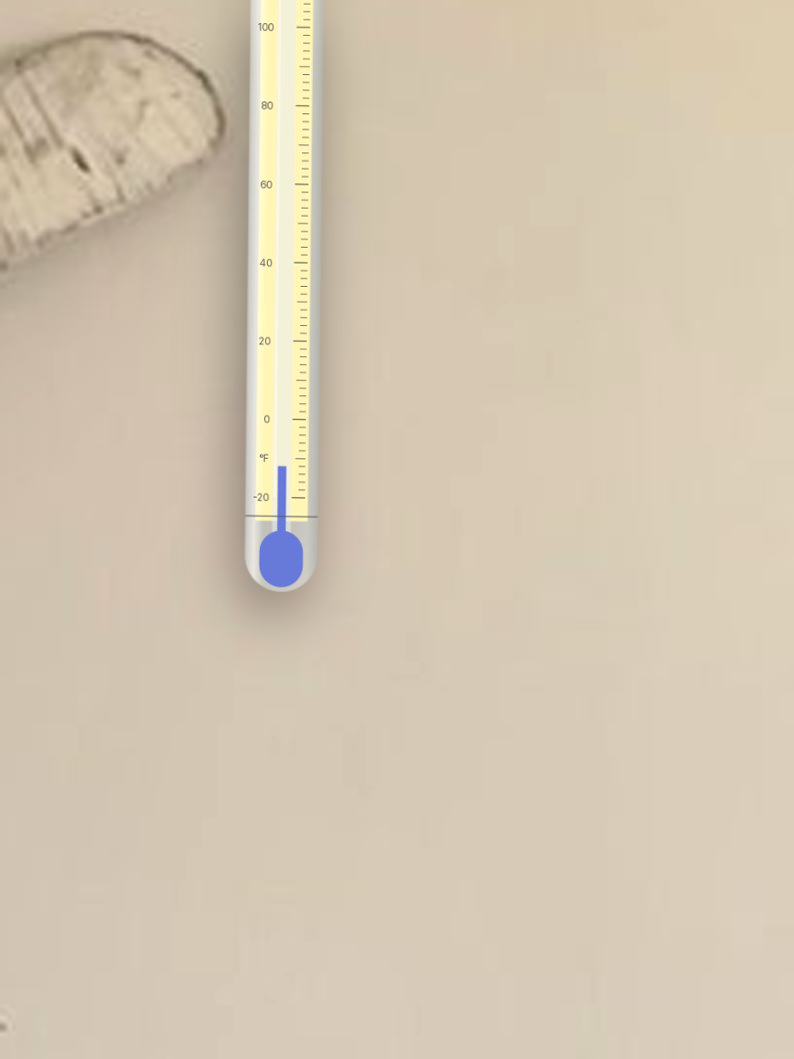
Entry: -12 °F
